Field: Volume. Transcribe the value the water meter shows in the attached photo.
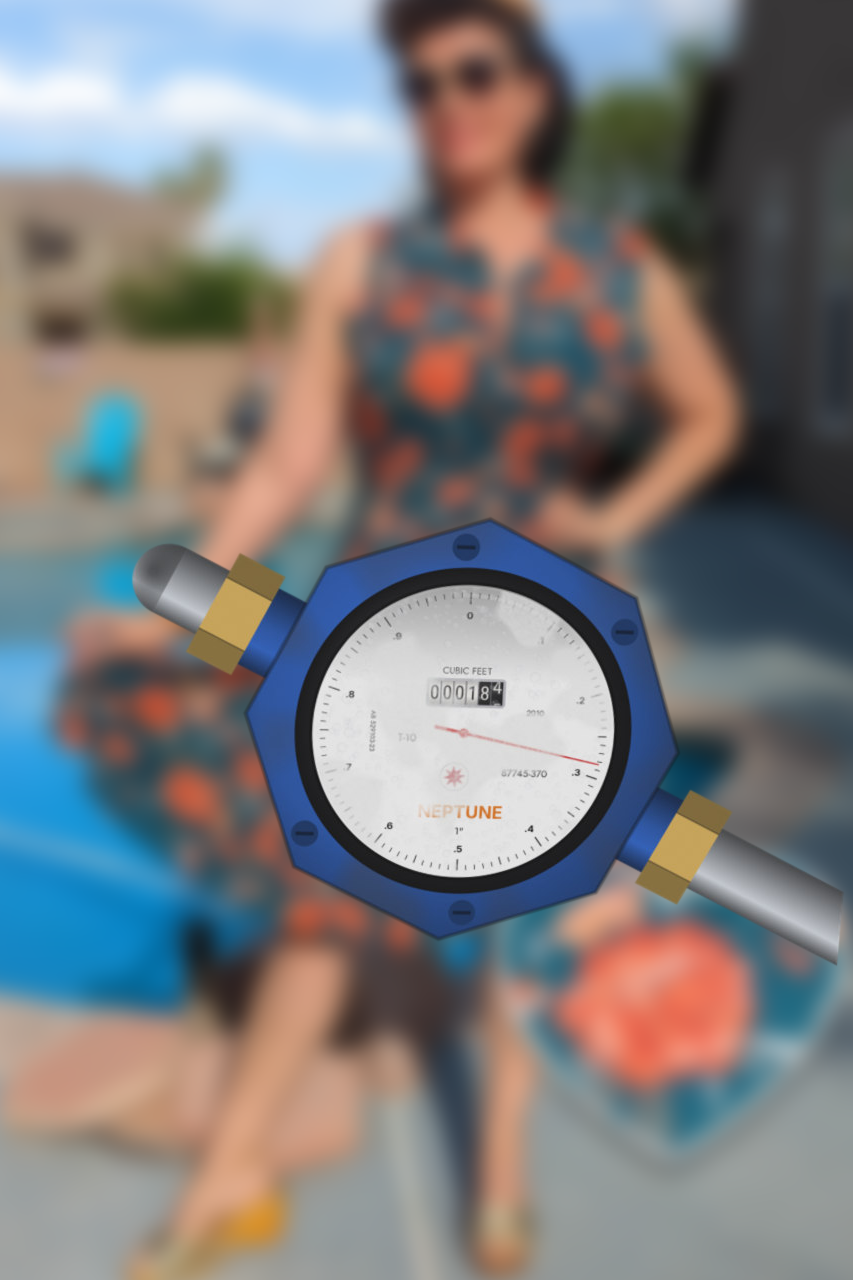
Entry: 184.28 ft³
